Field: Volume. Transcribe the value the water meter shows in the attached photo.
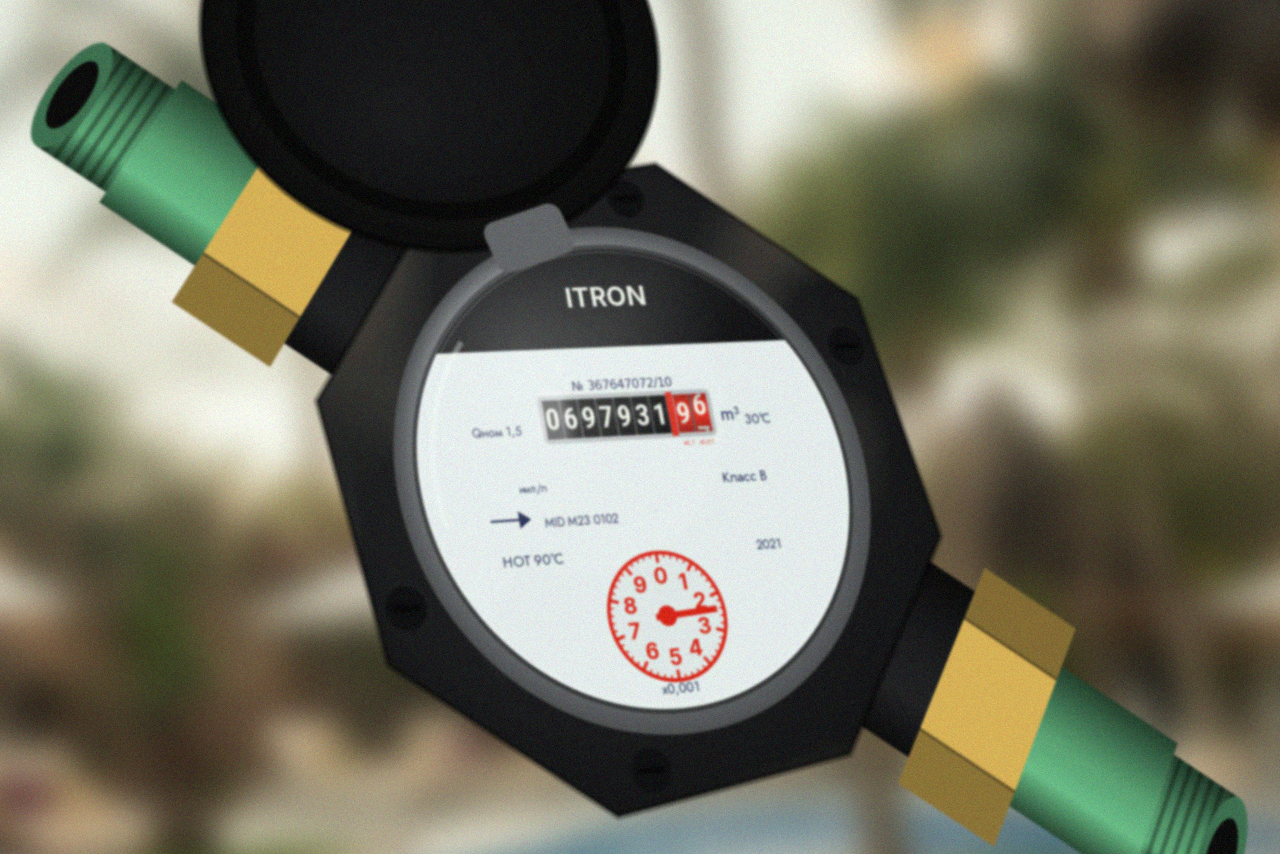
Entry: 697931.962 m³
